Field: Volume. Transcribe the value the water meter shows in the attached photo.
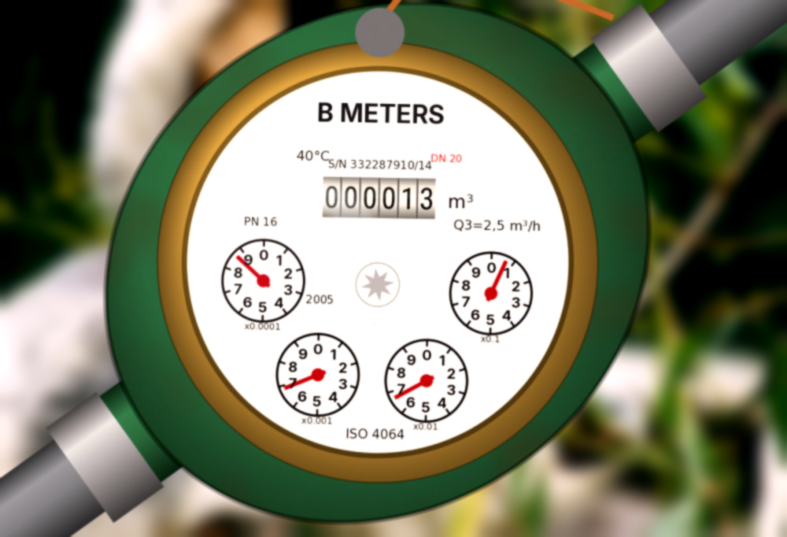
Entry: 13.0668 m³
